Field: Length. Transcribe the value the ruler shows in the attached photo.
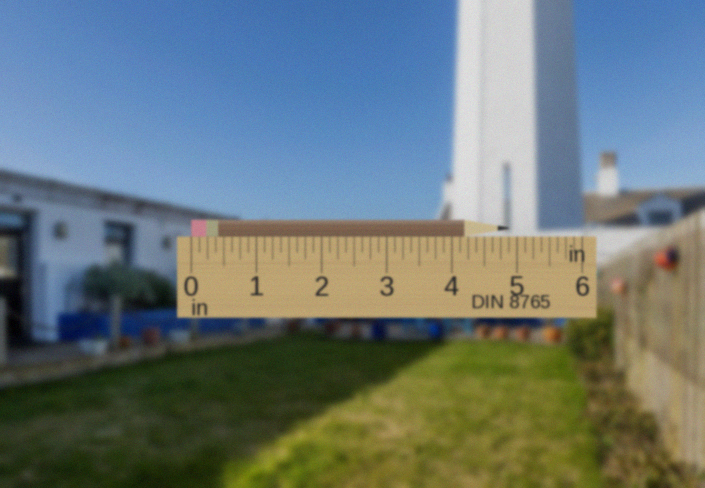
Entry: 4.875 in
